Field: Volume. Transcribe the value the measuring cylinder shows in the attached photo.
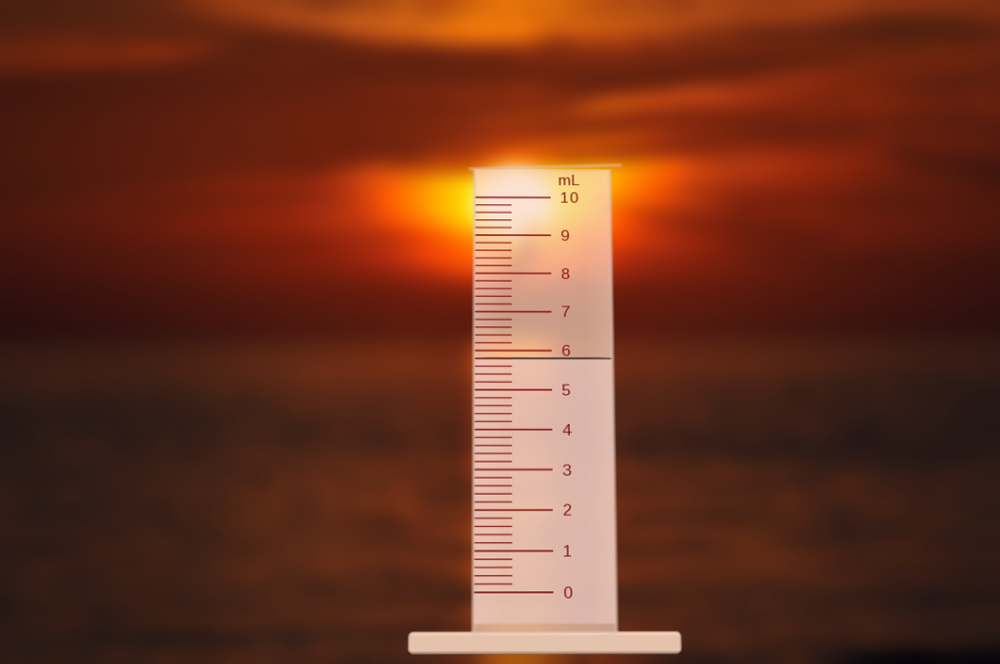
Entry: 5.8 mL
